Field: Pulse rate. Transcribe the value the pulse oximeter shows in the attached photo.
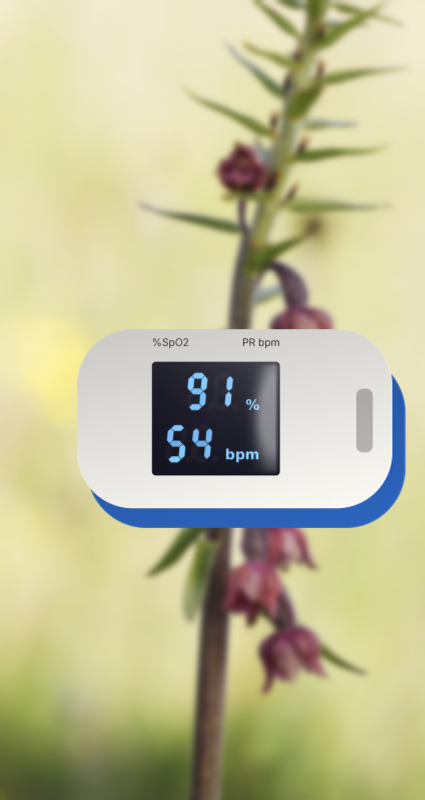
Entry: 54 bpm
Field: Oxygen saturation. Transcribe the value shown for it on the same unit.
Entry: 91 %
